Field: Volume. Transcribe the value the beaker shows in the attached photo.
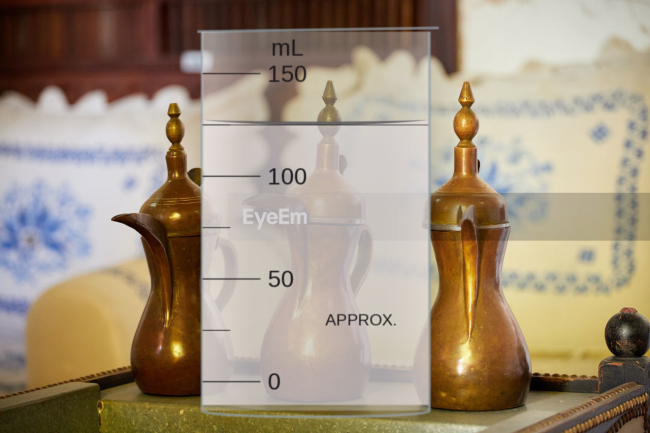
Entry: 125 mL
